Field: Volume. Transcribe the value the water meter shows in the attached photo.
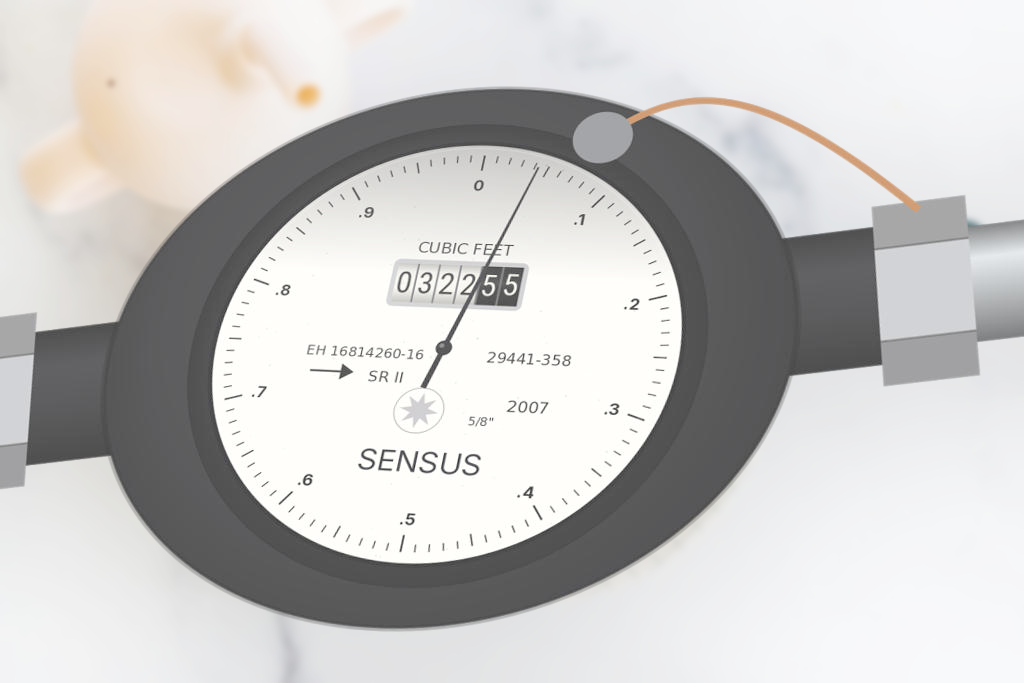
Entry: 32255.04 ft³
